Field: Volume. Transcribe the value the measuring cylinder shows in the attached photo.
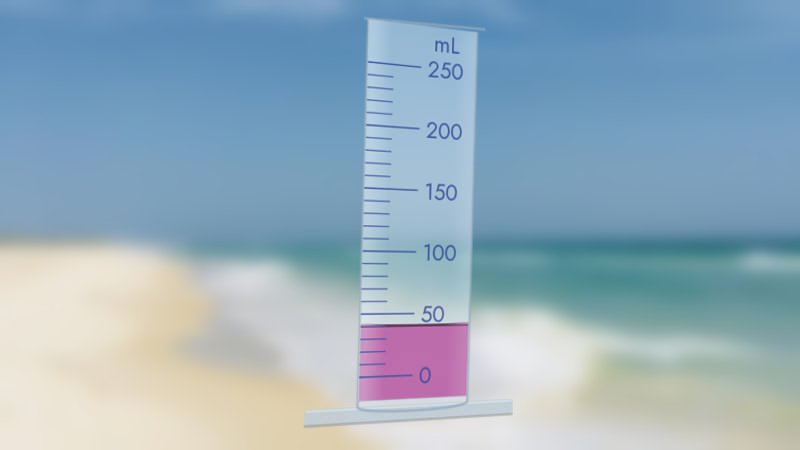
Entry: 40 mL
